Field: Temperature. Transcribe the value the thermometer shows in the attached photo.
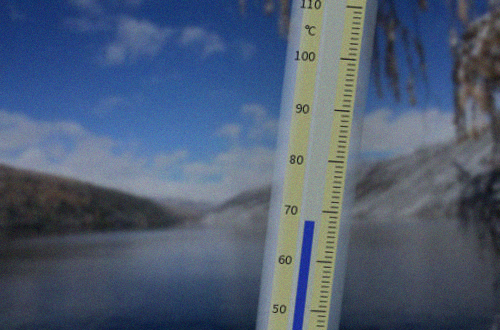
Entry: 68 °C
